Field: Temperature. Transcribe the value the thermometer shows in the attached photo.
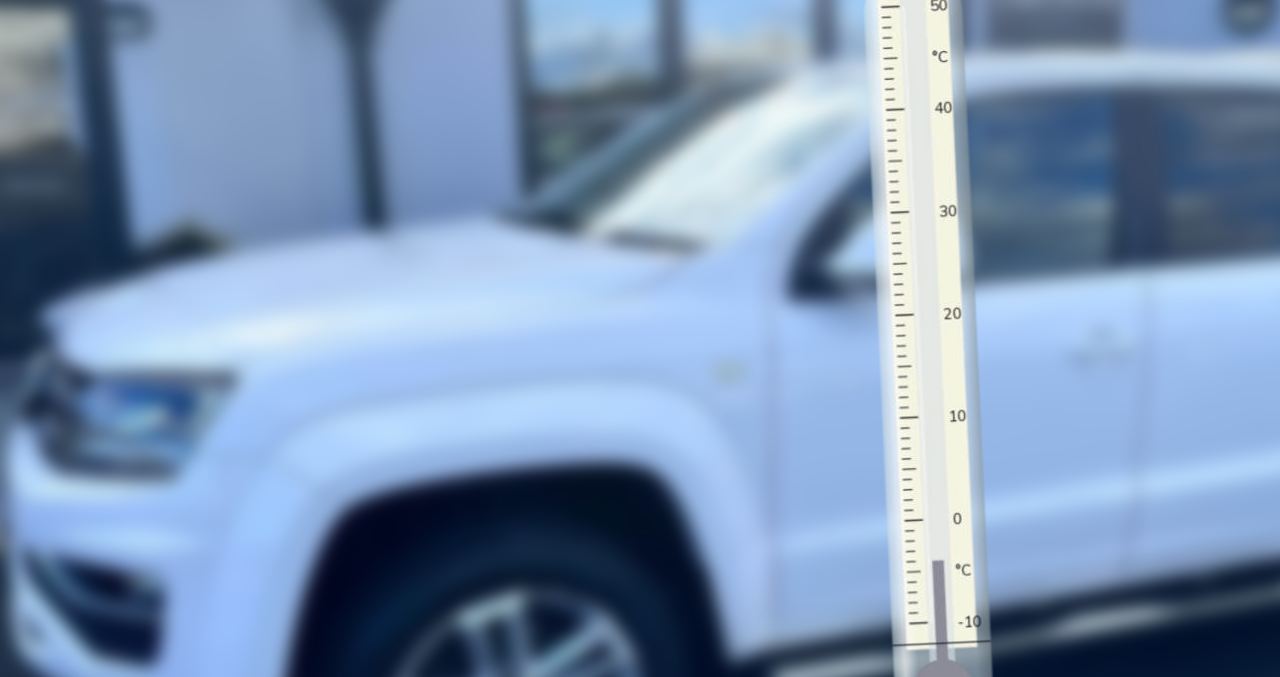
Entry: -4 °C
